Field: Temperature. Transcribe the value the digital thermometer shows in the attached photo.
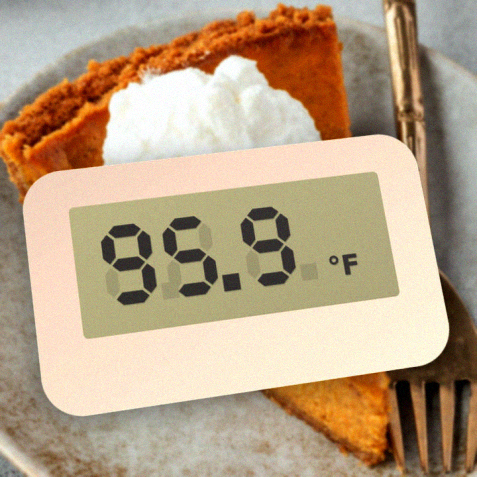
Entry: 95.9 °F
